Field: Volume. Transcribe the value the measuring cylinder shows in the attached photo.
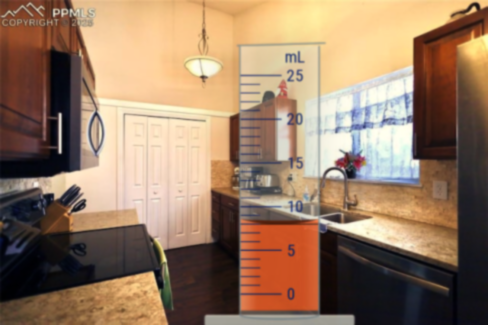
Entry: 8 mL
